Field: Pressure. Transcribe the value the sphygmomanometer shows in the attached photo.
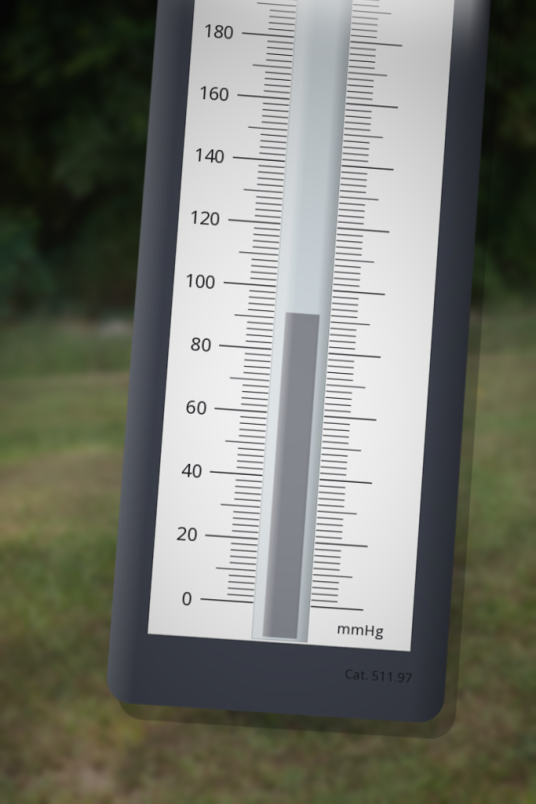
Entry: 92 mmHg
